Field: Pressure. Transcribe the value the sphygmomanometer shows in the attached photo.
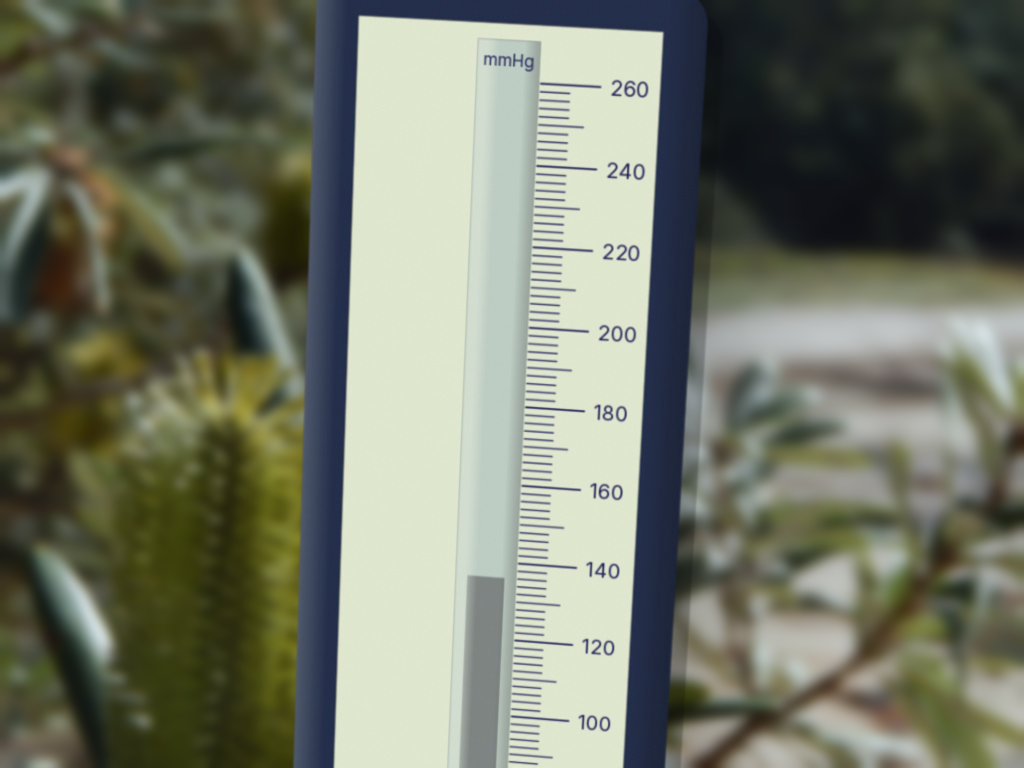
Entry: 136 mmHg
